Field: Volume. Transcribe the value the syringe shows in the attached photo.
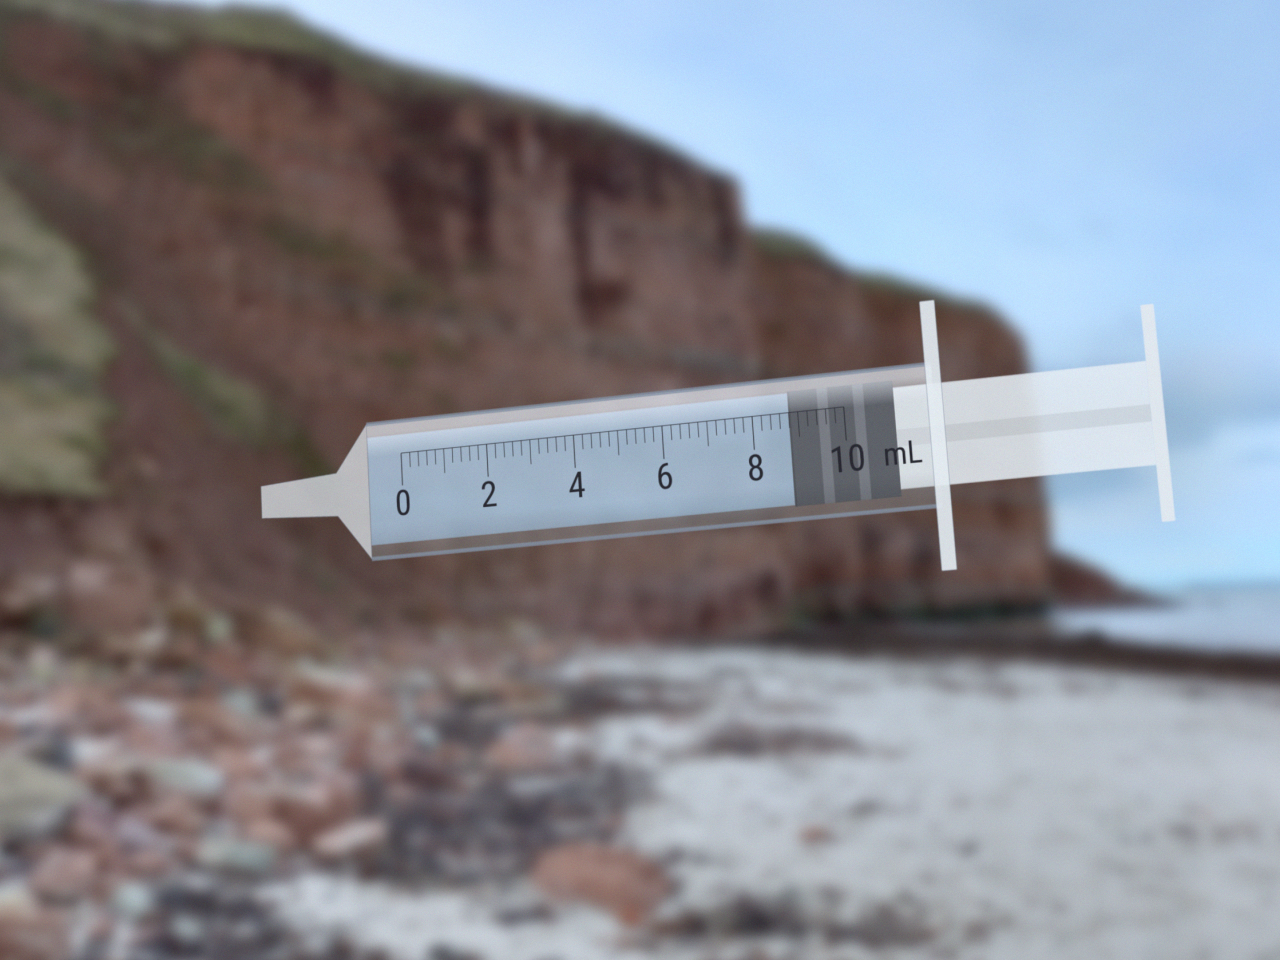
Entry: 8.8 mL
